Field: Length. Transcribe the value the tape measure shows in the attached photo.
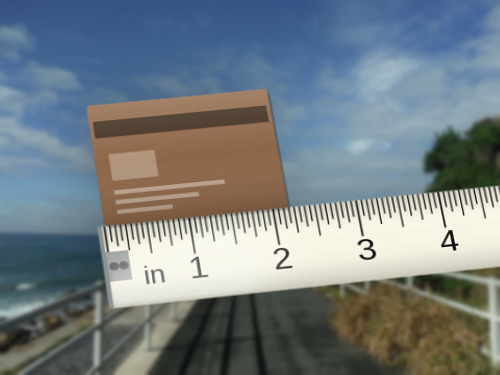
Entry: 2.1875 in
